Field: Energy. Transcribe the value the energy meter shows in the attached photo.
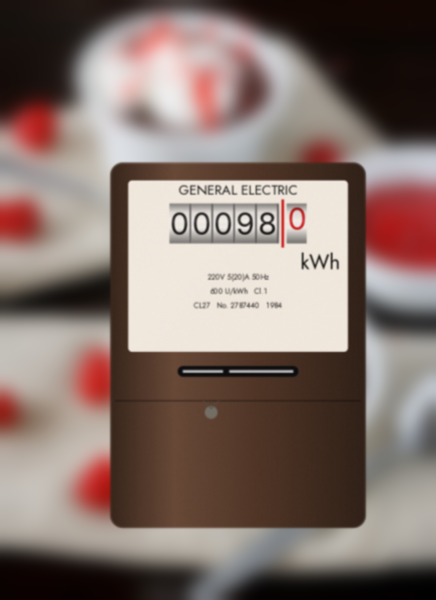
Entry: 98.0 kWh
